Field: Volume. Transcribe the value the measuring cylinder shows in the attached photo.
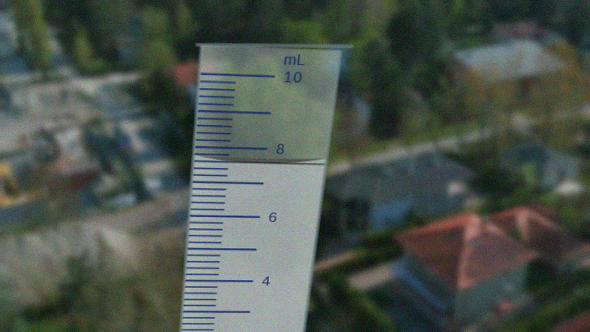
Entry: 7.6 mL
